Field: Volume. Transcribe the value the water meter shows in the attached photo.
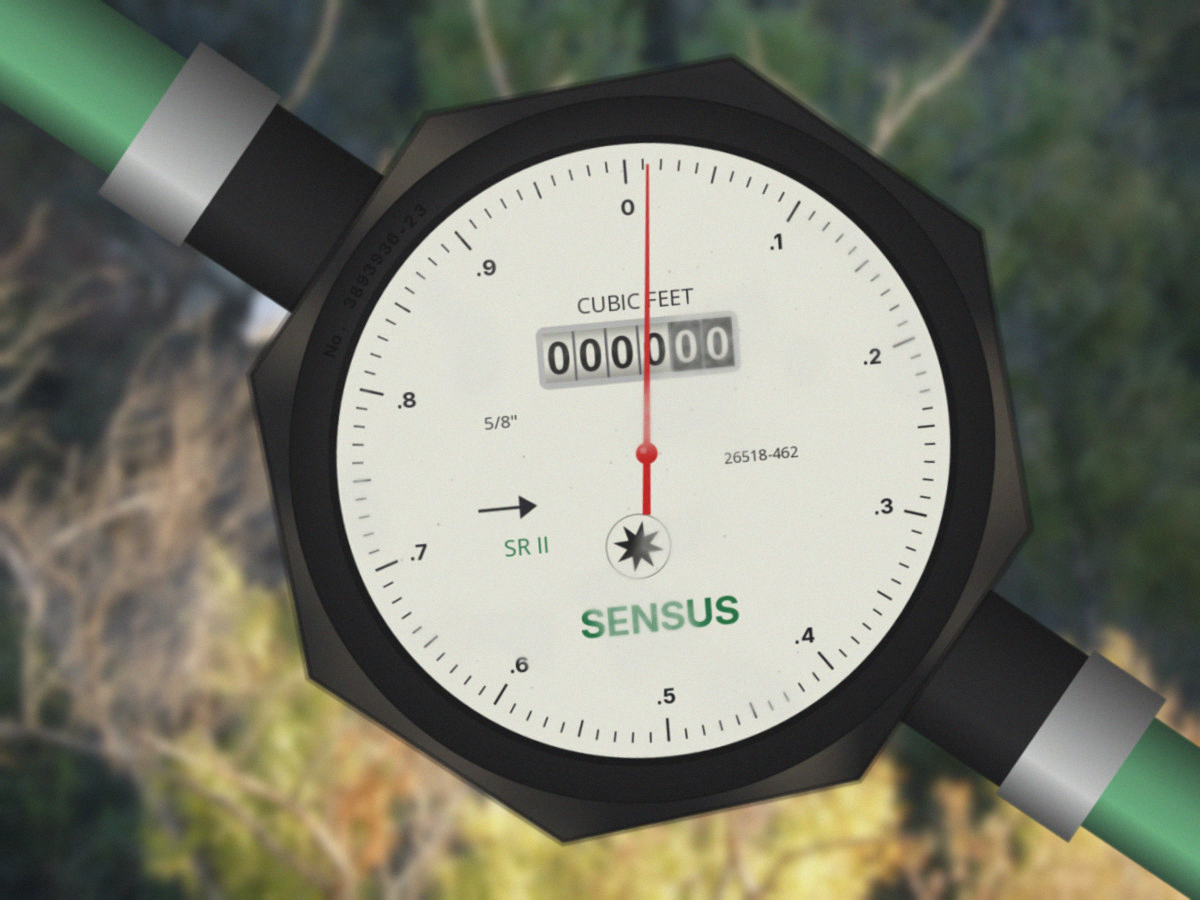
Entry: 0.01 ft³
